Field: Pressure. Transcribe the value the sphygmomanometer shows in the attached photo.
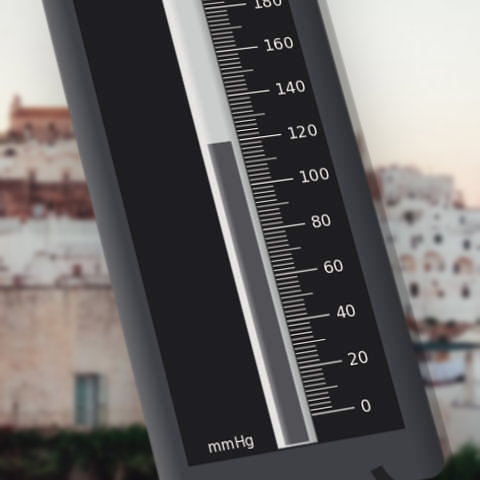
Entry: 120 mmHg
